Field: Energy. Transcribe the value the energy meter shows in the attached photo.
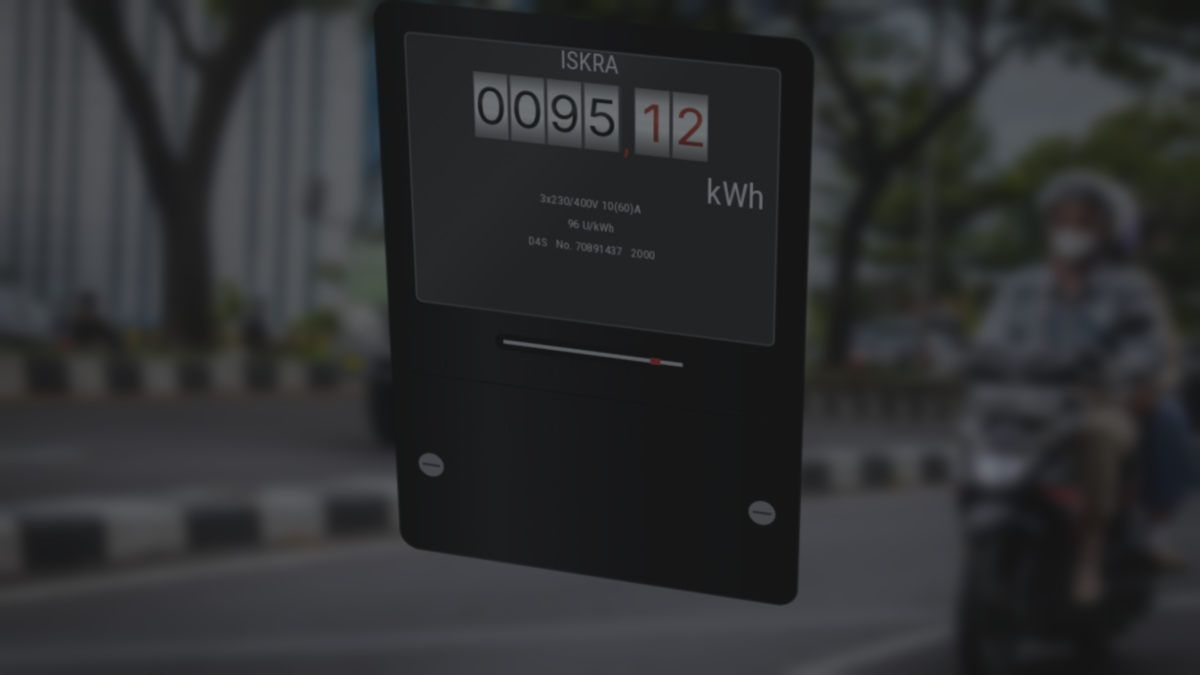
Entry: 95.12 kWh
